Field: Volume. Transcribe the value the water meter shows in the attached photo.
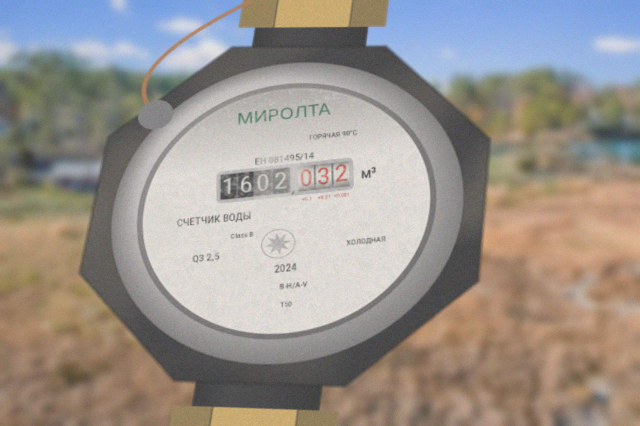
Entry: 1602.032 m³
